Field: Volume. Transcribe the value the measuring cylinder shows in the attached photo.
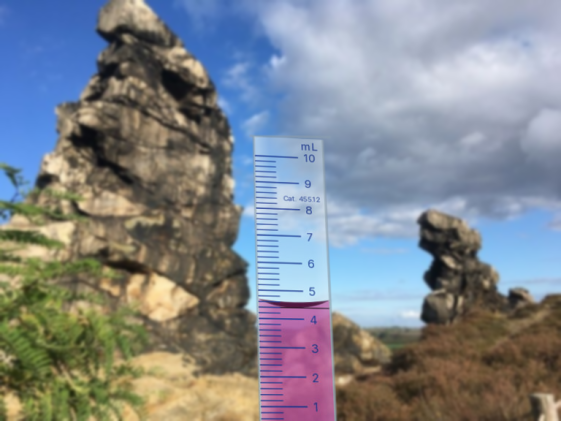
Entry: 4.4 mL
